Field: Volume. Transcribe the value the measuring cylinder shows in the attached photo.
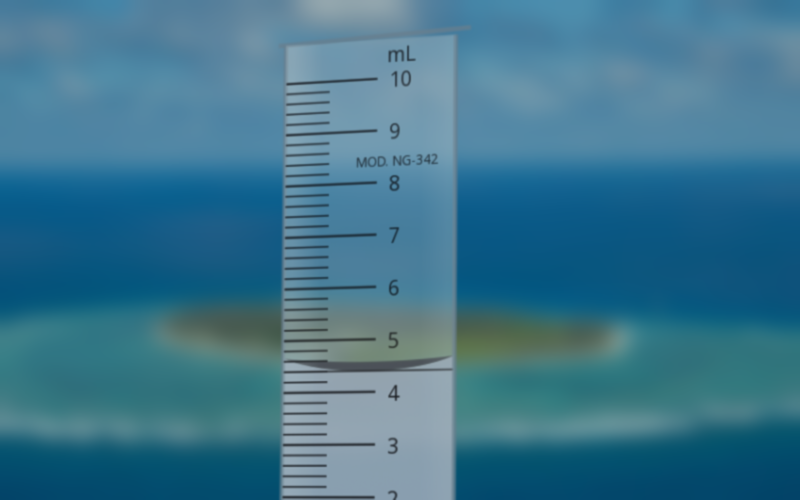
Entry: 4.4 mL
